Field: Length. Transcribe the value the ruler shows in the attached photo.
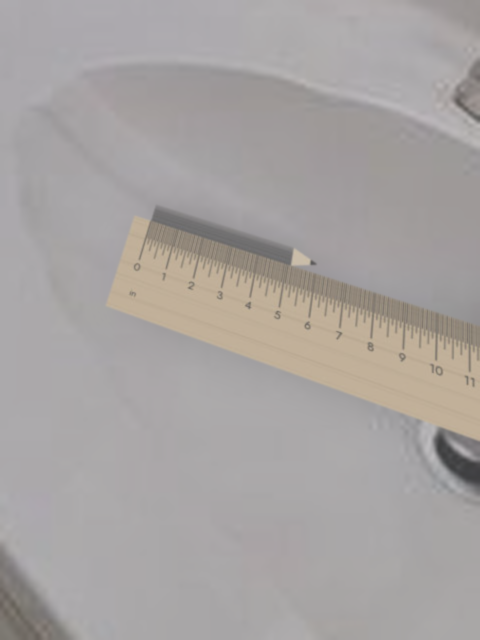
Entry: 6 in
